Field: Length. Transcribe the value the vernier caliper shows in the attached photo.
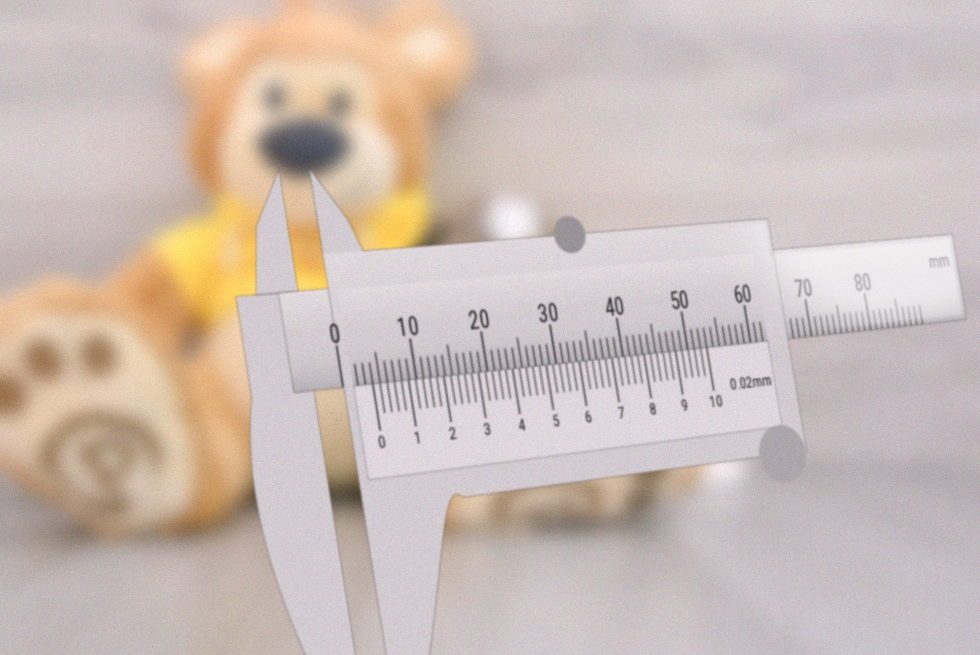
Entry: 4.0 mm
